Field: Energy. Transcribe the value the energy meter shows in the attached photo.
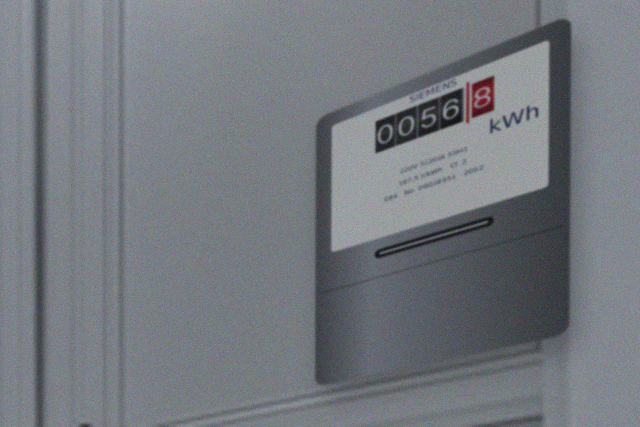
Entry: 56.8 kWh
